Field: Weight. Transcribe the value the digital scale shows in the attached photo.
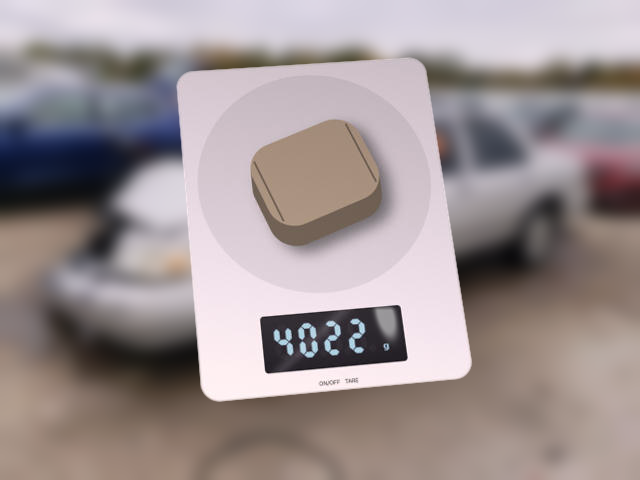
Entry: 4022 g
